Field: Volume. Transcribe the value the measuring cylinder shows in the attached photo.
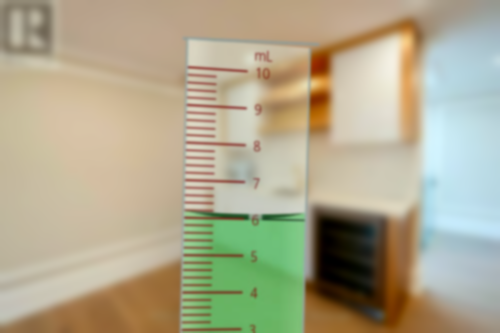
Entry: 6 mL
